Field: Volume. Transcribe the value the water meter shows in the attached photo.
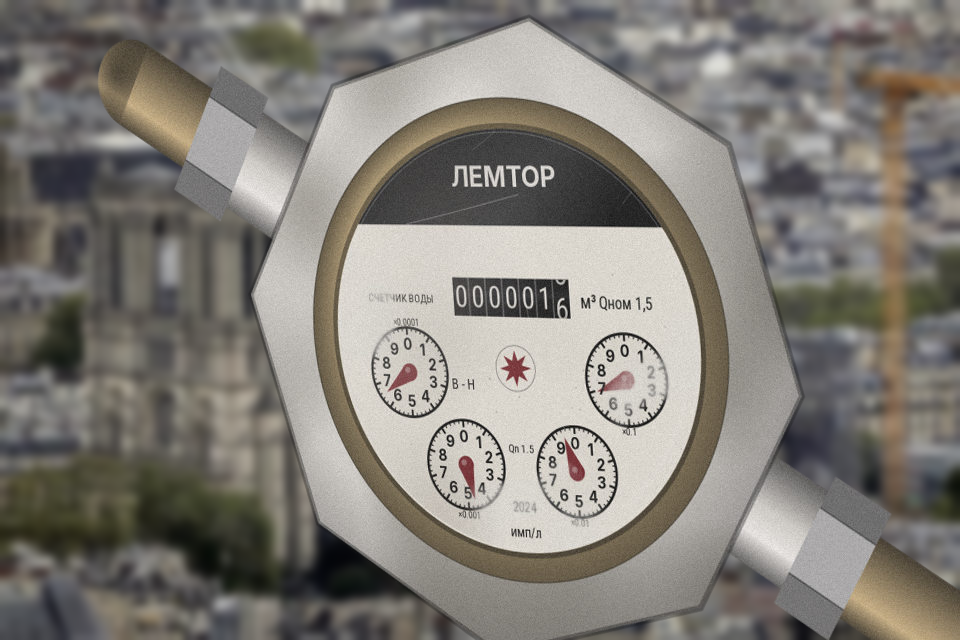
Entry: 15.6946 m³
